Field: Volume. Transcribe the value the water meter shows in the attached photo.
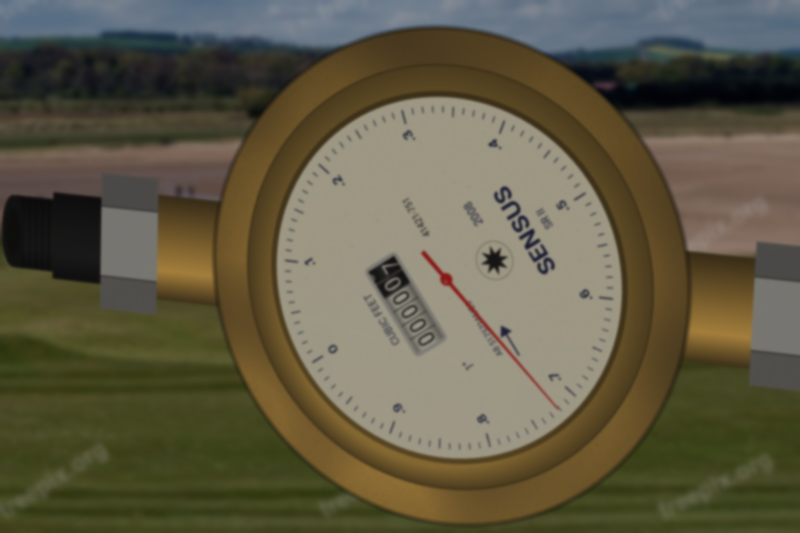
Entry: 6.72 ft³
